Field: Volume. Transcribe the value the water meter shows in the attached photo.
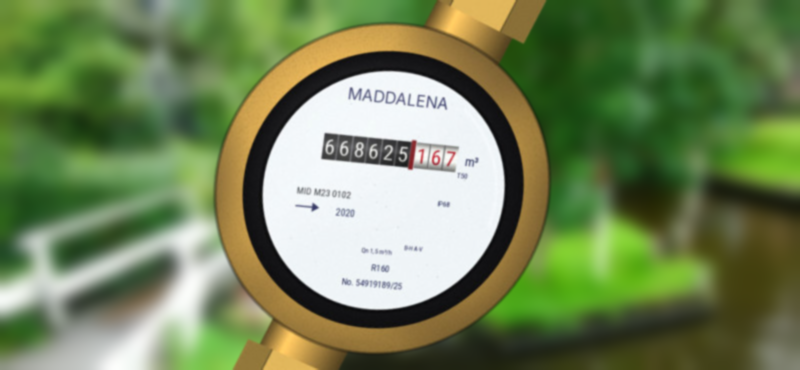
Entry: 668625.167 m³
